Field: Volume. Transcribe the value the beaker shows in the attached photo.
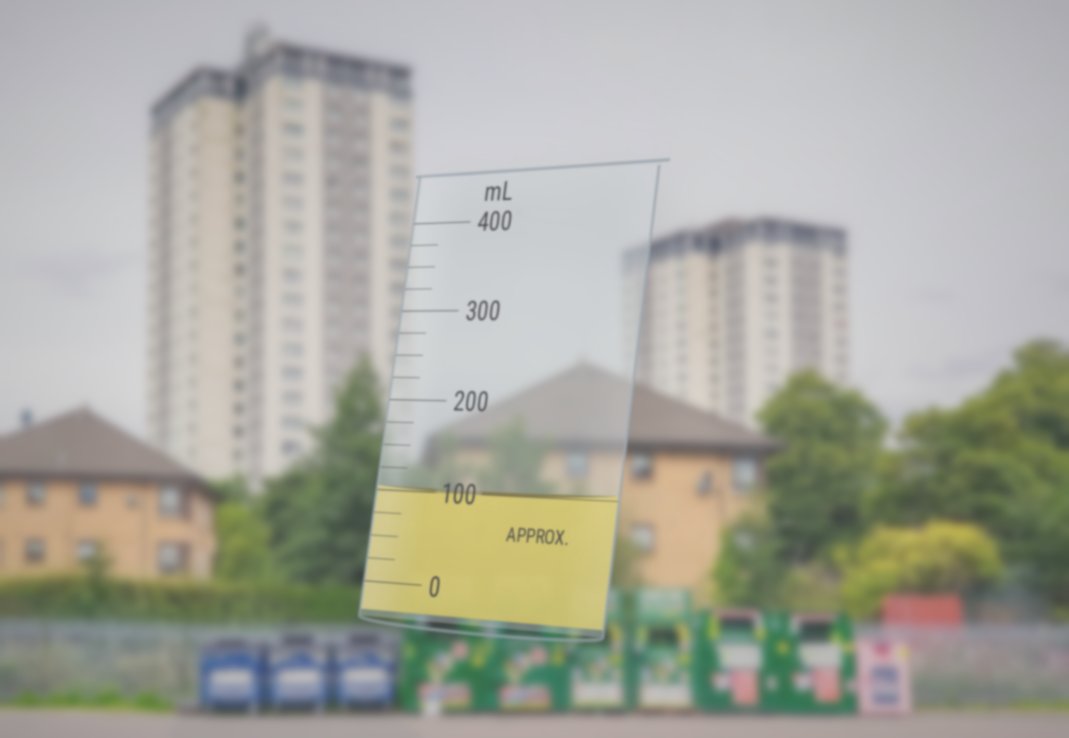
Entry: 100 mL
